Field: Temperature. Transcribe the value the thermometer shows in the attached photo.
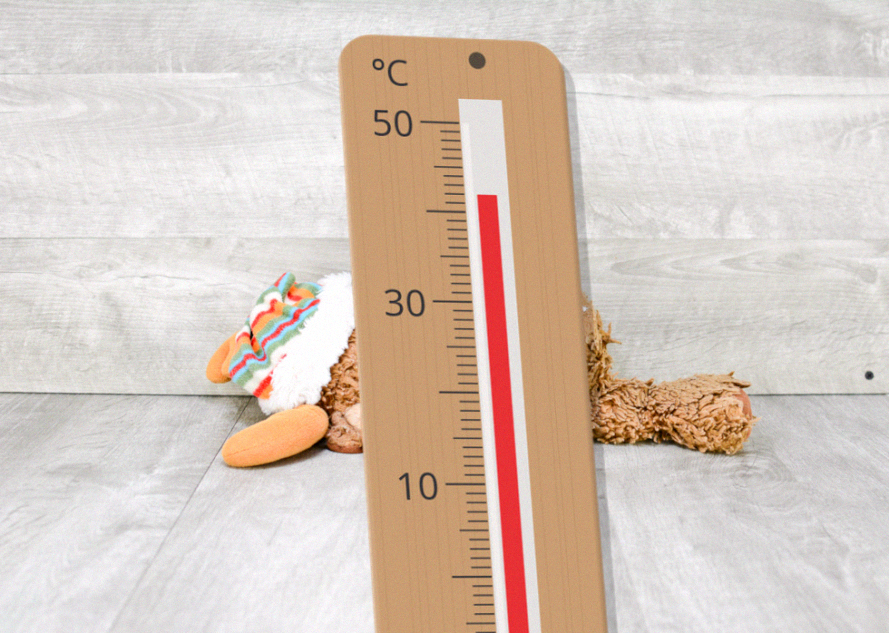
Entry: 42 °C
